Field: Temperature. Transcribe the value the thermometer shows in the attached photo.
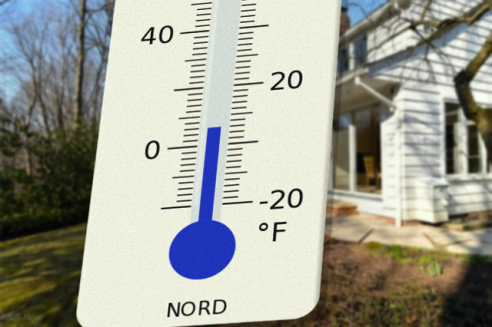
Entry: 6 °F
